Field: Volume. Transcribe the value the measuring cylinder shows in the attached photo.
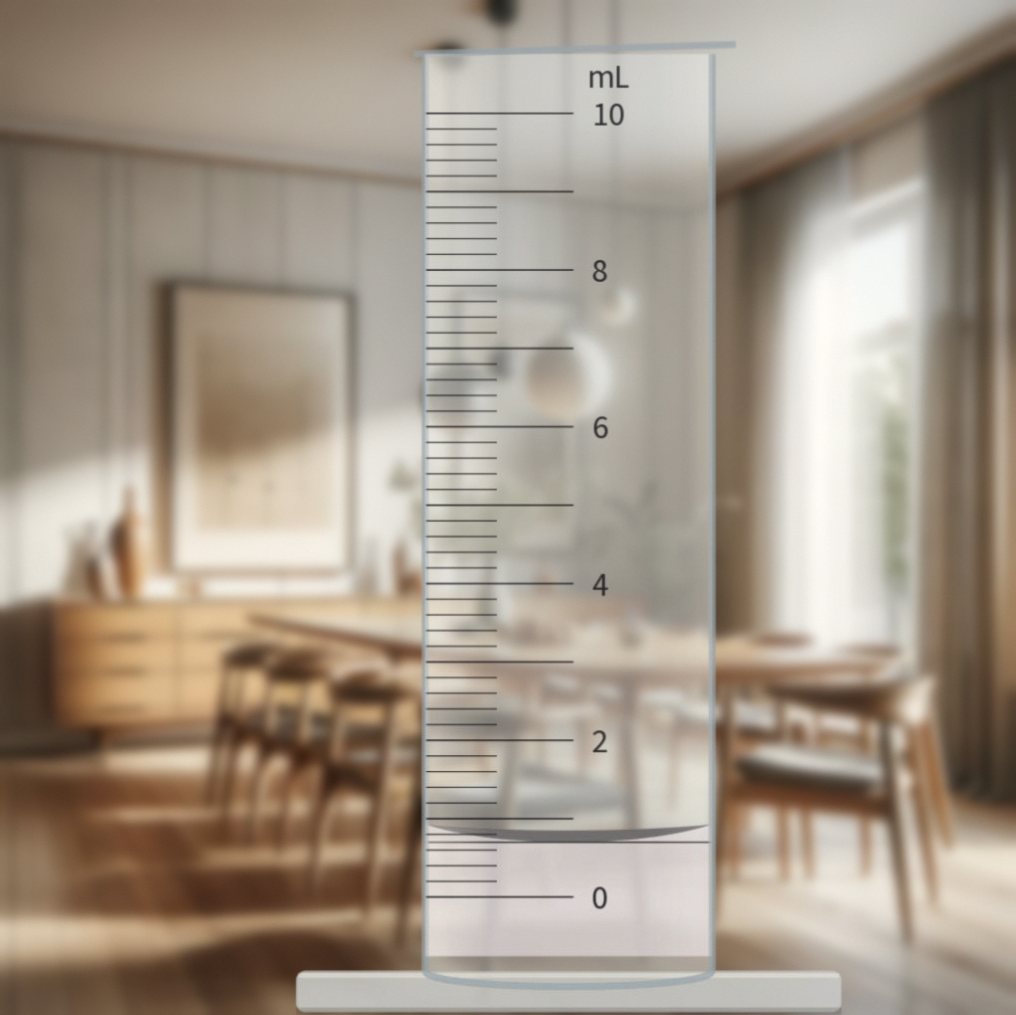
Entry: 0.7 mL
